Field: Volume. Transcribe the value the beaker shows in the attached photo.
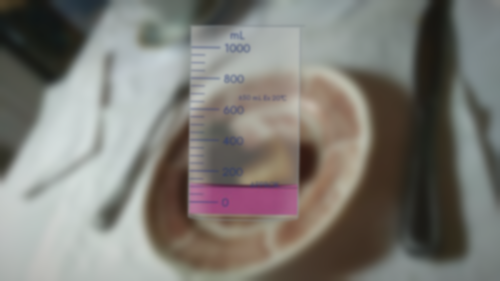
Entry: 100 mL
